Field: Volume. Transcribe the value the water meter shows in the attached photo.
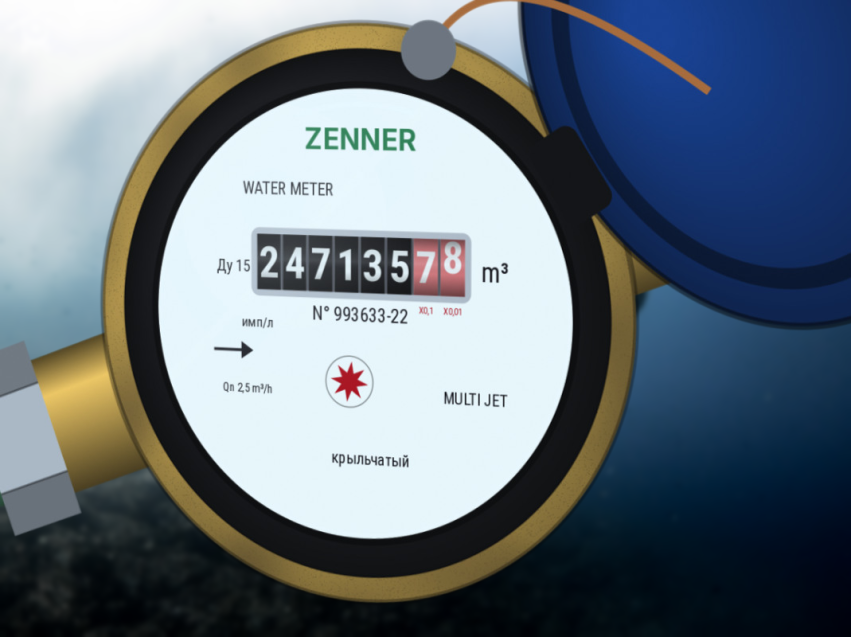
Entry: 247135.78 m³
